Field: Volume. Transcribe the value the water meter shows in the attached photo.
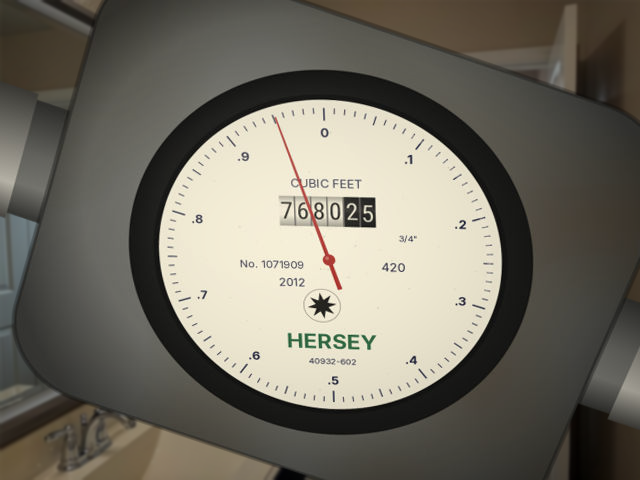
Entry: 768024.95 ft³
